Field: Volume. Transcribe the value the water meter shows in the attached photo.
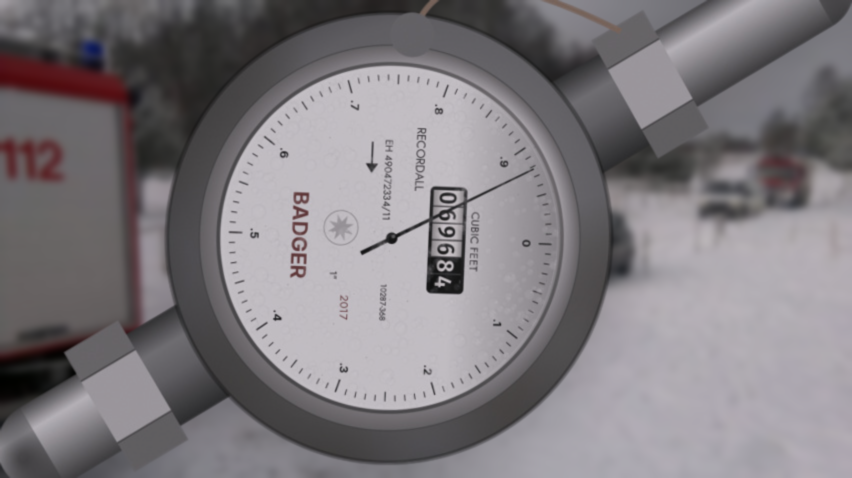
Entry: 69683.92 ft³
